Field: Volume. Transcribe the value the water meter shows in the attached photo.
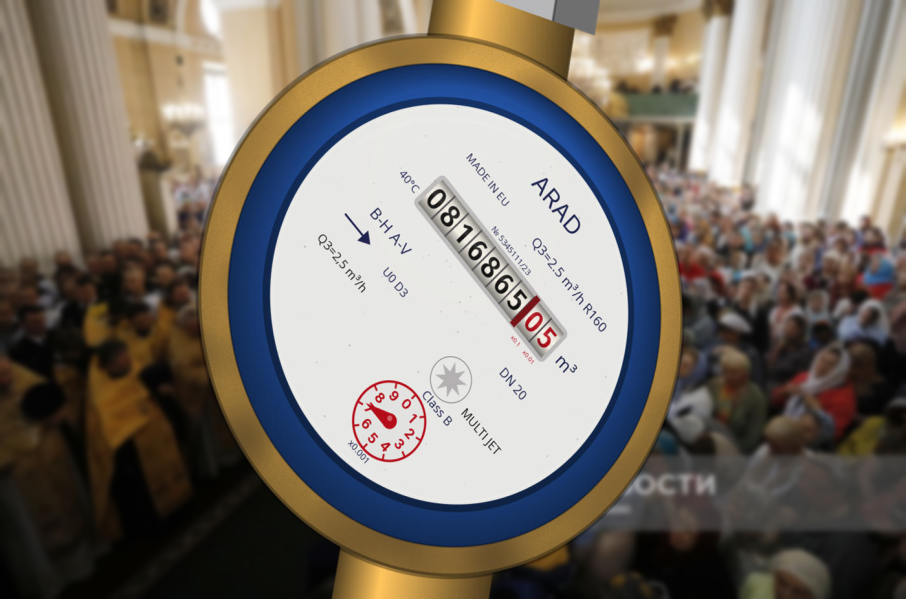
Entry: 816865.057 m³
